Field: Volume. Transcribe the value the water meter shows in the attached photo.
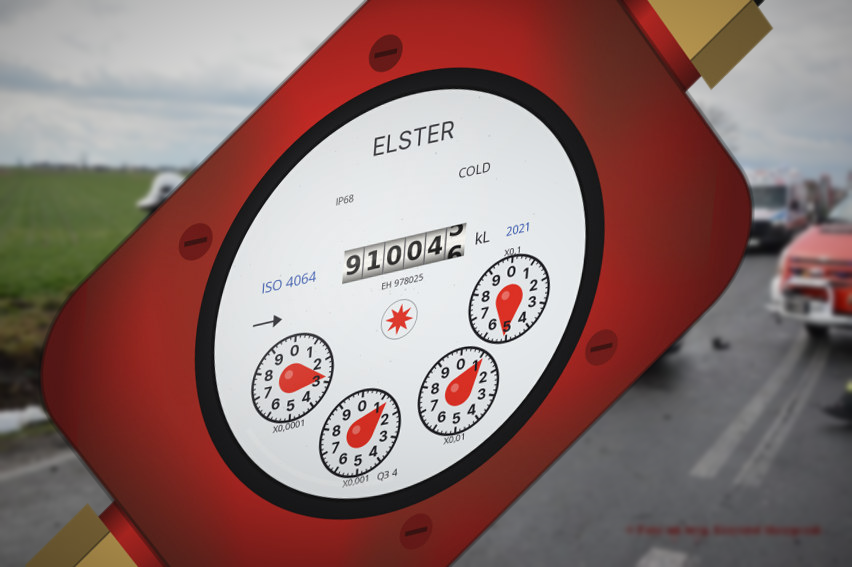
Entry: 910045.5112 kL
